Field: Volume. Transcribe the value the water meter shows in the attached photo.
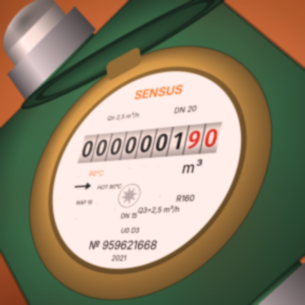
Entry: 1.90 m³
